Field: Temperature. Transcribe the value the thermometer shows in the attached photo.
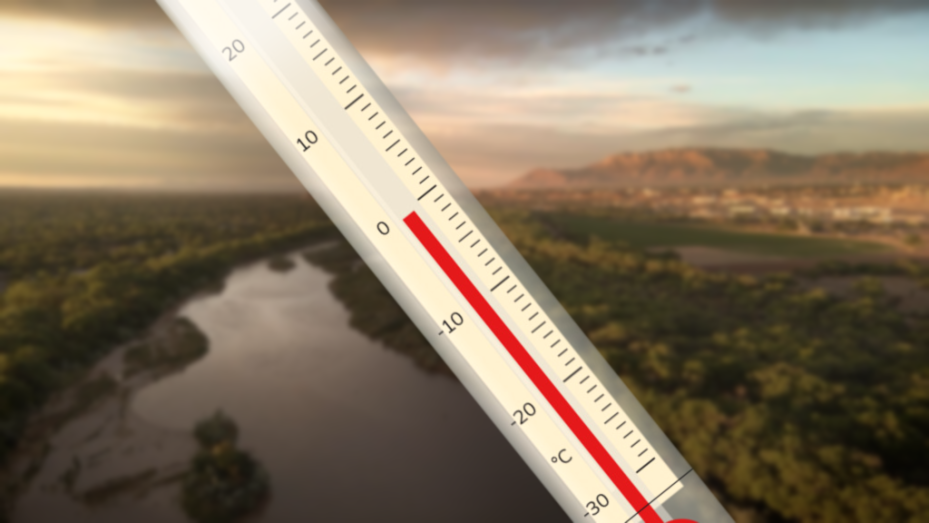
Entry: -0.5 °C
